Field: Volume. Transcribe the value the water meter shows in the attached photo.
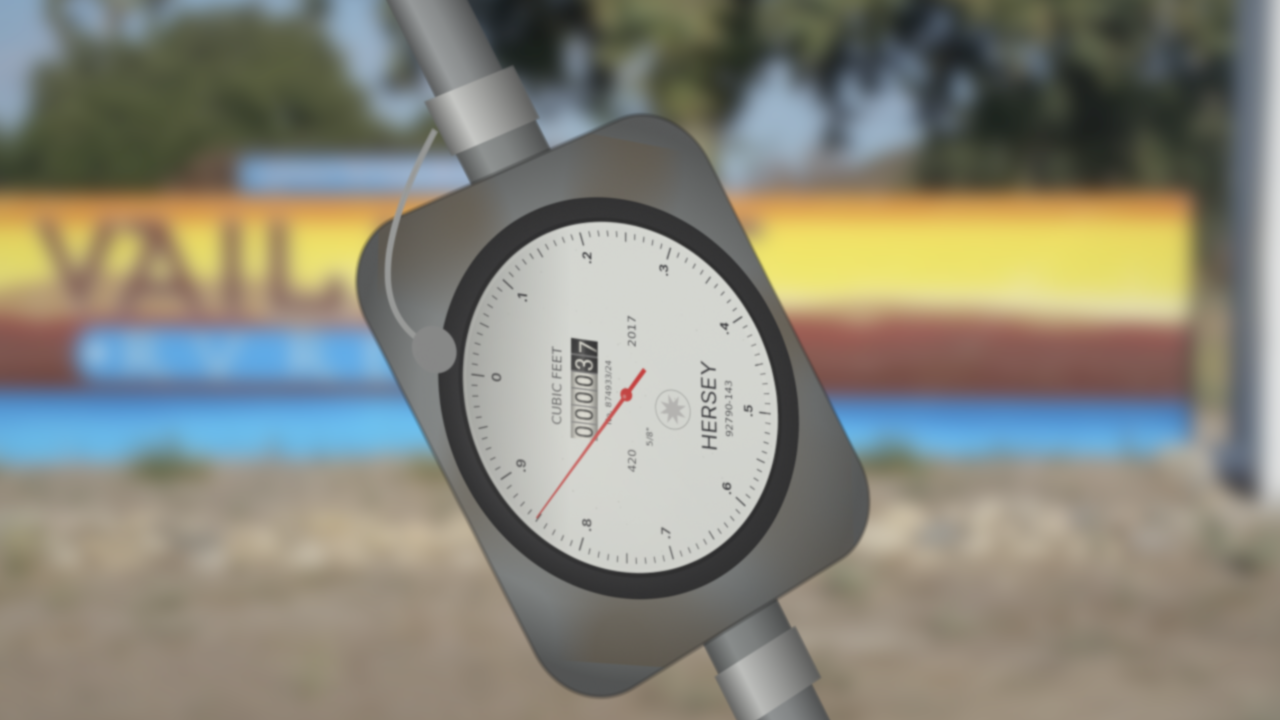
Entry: 36.85 ft³
